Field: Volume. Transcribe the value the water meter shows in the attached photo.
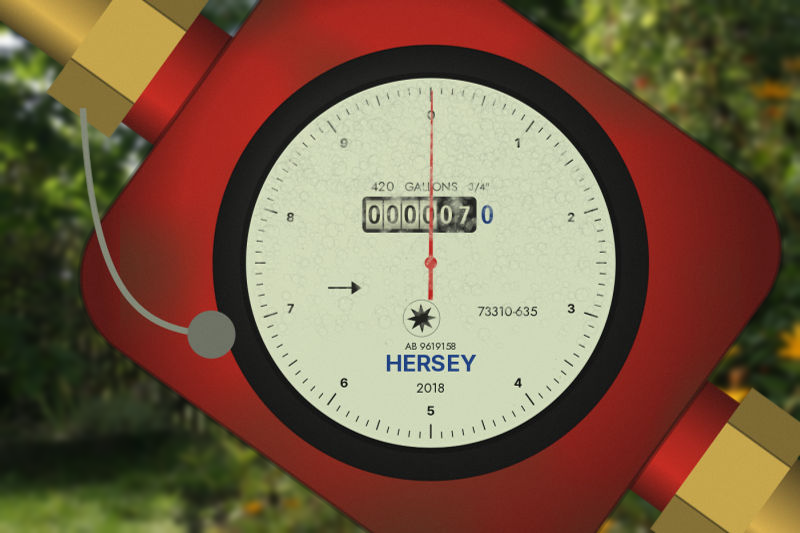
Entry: 70.0 gal
